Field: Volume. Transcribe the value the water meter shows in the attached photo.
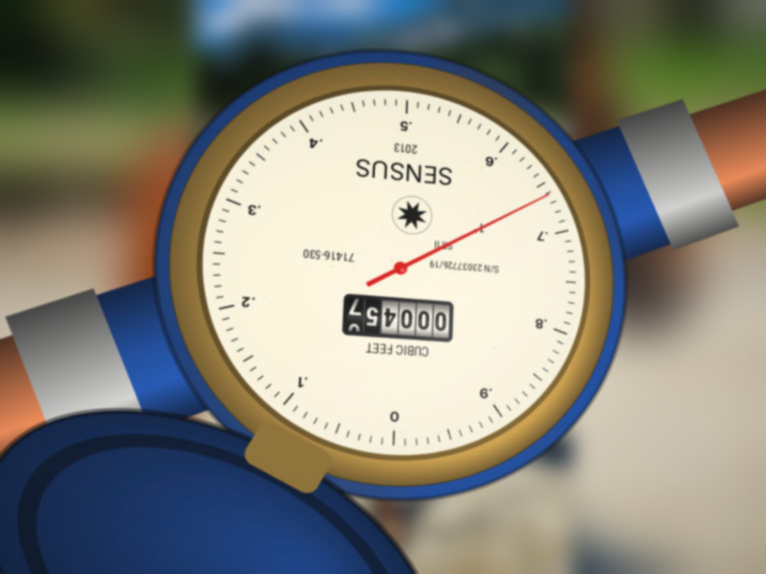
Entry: 456.66 ft³
